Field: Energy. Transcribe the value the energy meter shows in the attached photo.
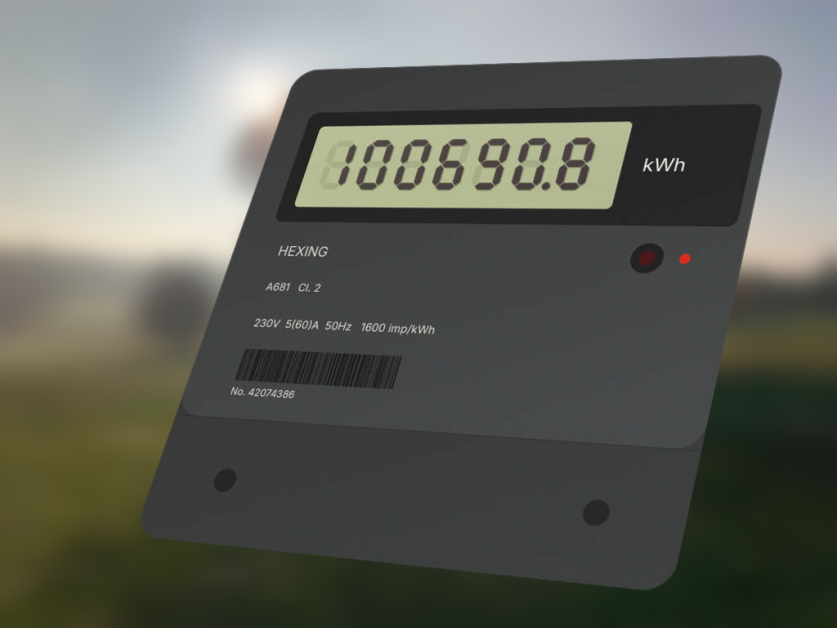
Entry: 100690.8 kWh
